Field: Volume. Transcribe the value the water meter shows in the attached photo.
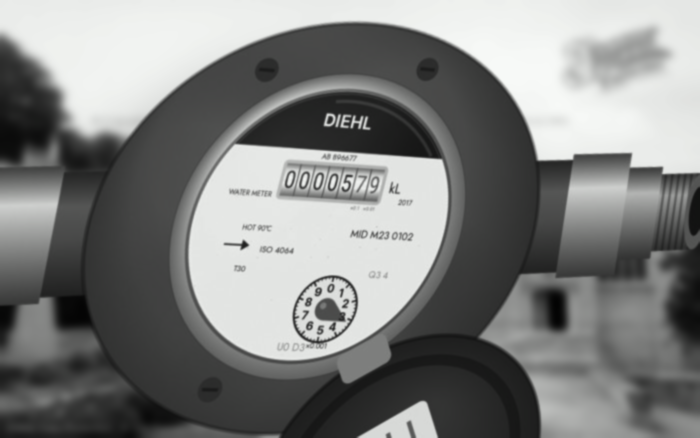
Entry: 5.793 kL
